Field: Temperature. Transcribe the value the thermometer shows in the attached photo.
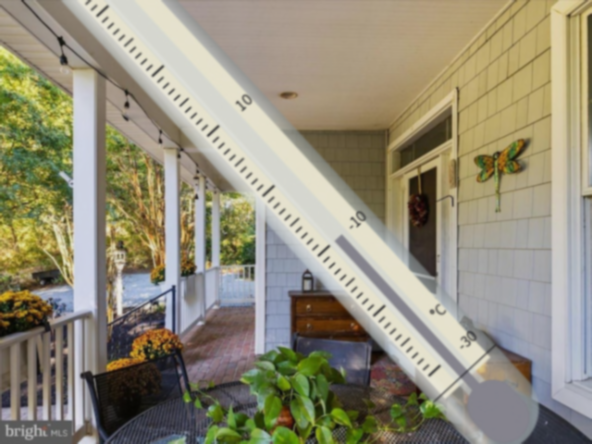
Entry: -10 °C
